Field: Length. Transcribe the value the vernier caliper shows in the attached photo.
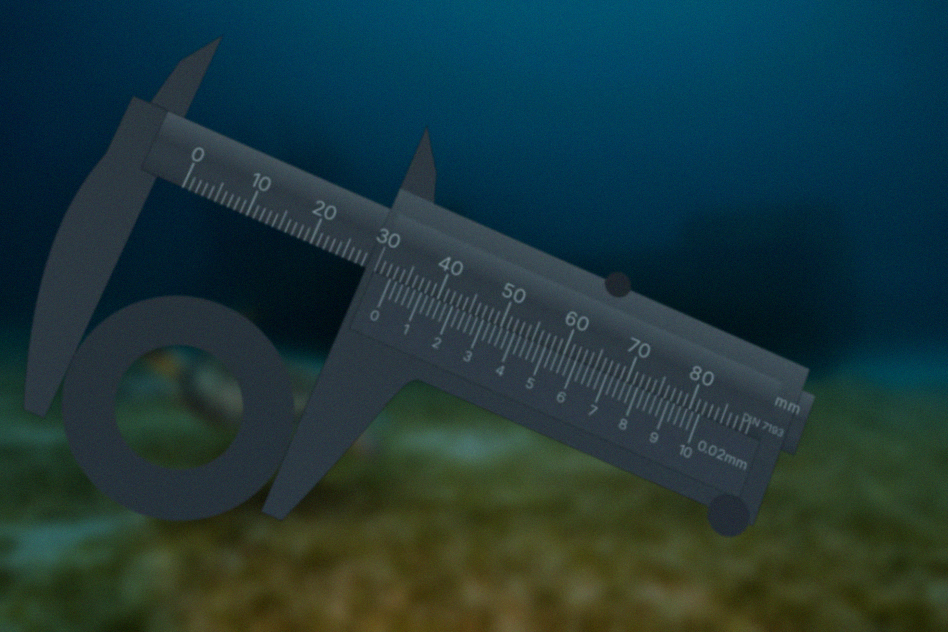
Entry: 32.6 mm
